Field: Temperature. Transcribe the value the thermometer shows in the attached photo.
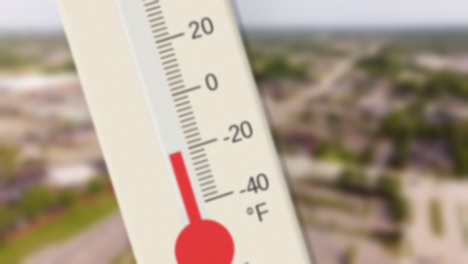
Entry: -20 °F
